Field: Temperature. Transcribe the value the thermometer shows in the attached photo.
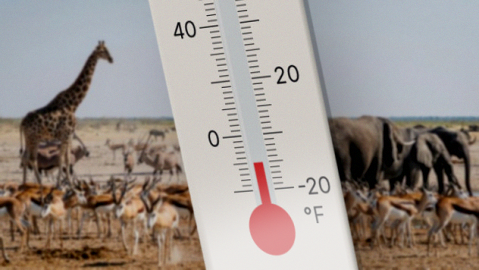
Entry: -10 °F
